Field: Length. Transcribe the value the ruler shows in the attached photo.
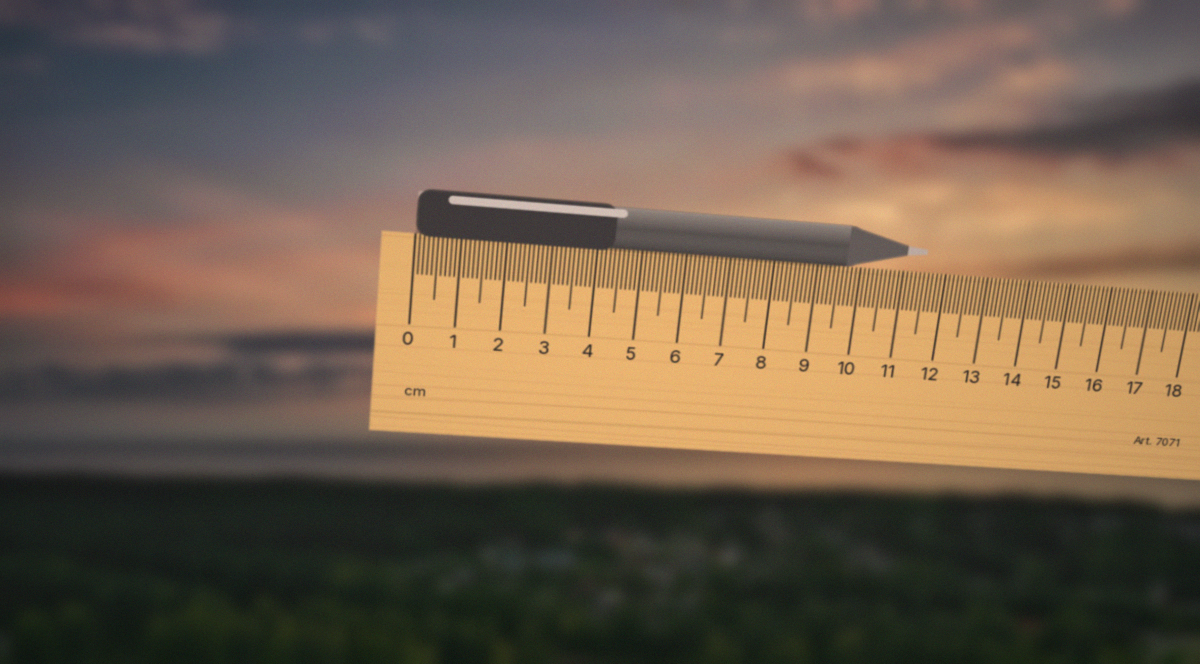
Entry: 11.5 cm
